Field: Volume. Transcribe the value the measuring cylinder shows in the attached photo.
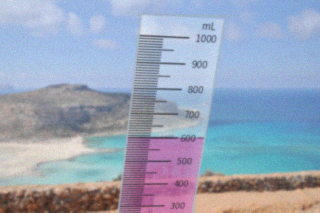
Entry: 600 mL
